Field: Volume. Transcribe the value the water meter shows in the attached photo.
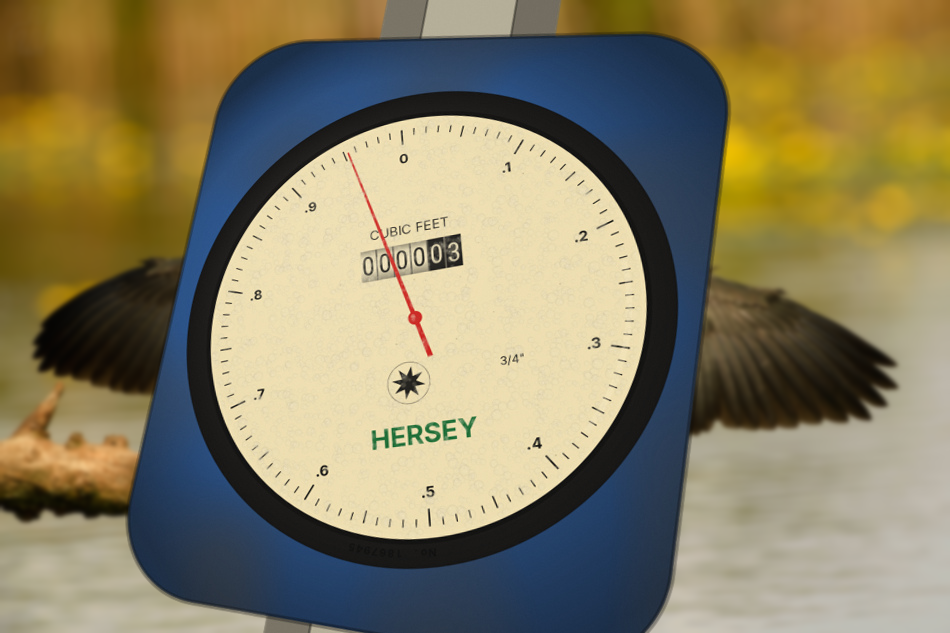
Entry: 2.95 ft³
